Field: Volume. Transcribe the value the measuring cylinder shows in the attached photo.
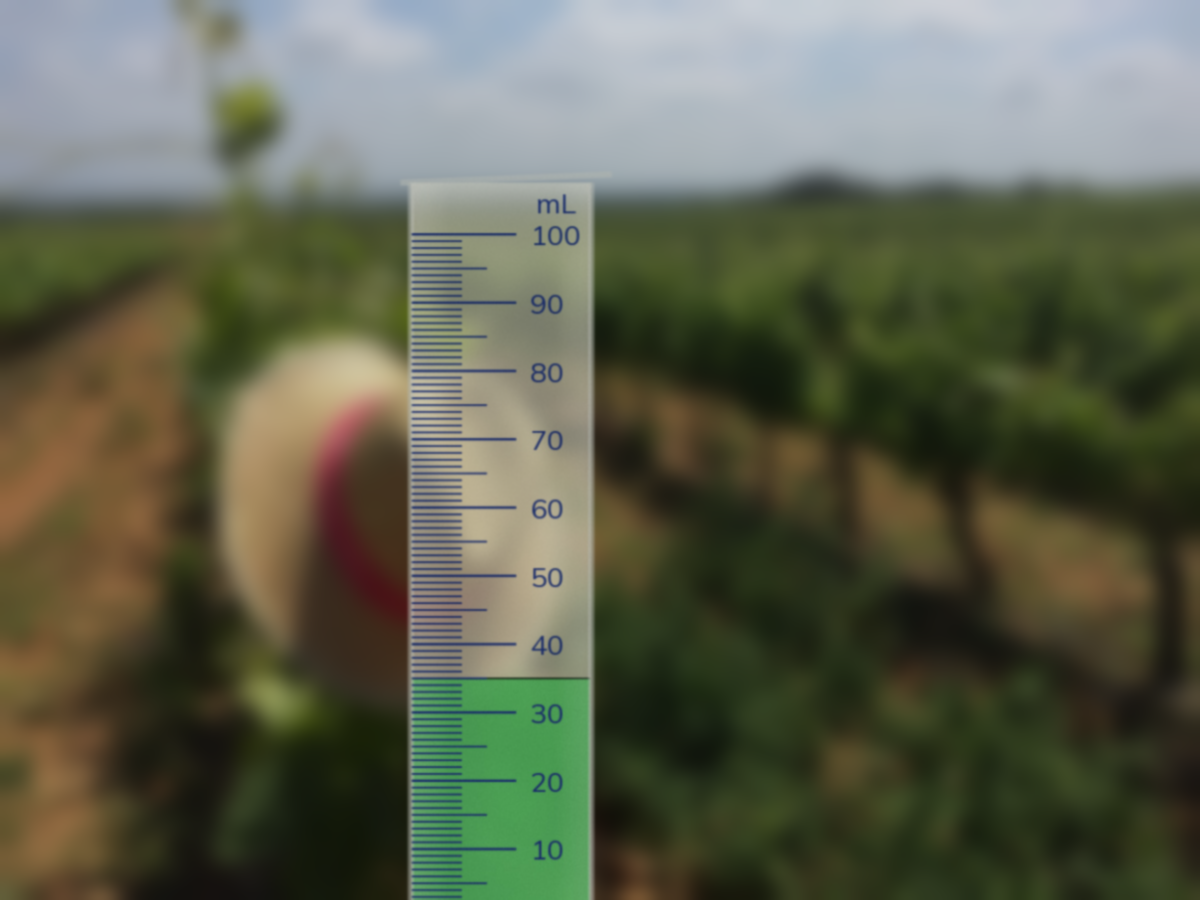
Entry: 35 mL
